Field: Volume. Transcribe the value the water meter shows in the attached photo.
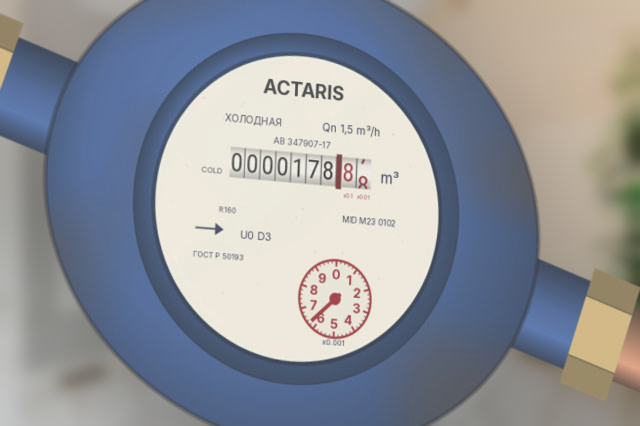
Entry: 178.876 m³
